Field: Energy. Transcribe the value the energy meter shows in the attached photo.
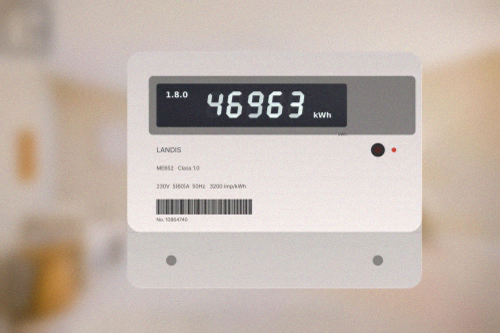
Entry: 46963 kWh
